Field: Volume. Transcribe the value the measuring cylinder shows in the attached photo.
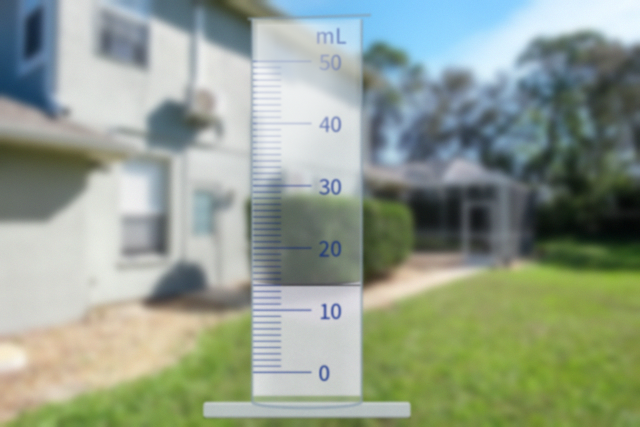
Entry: 14 mL
